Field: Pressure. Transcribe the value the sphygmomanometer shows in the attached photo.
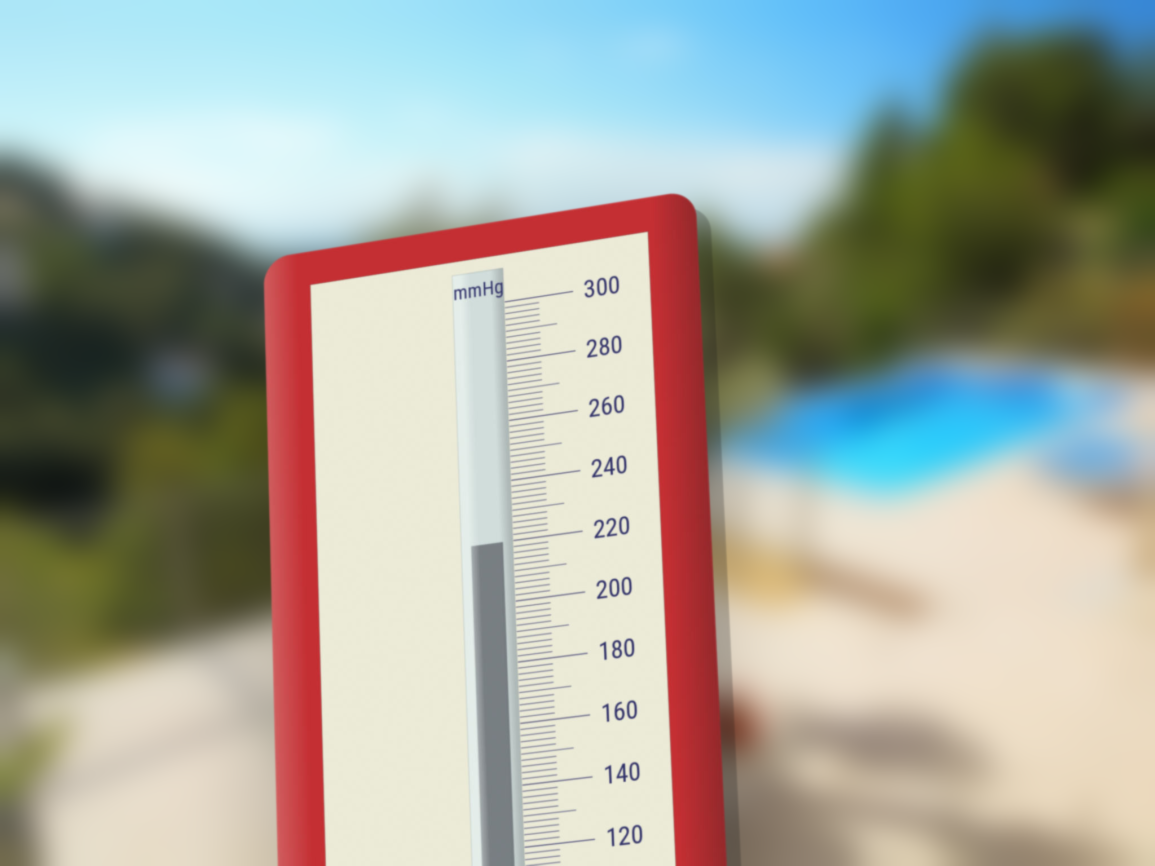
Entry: 220 mmHg
